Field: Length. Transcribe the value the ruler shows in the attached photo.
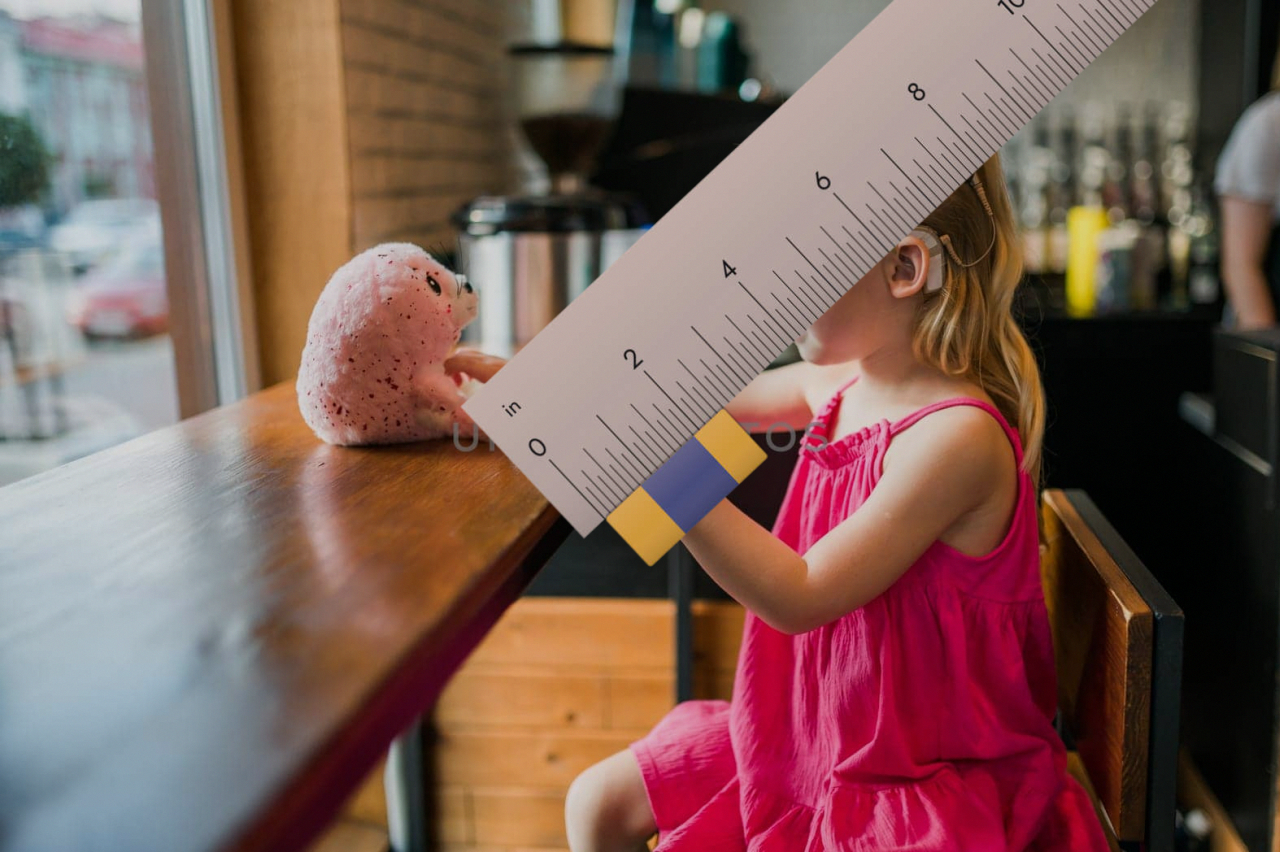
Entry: 2.5 in
